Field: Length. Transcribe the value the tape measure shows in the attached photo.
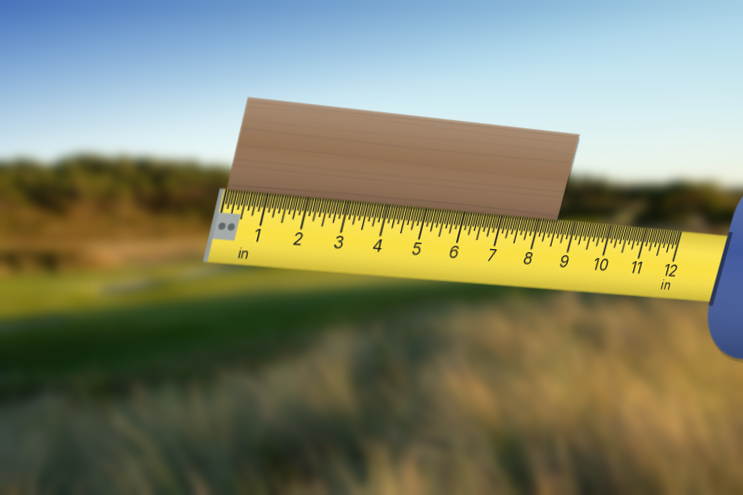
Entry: 8.5 in
